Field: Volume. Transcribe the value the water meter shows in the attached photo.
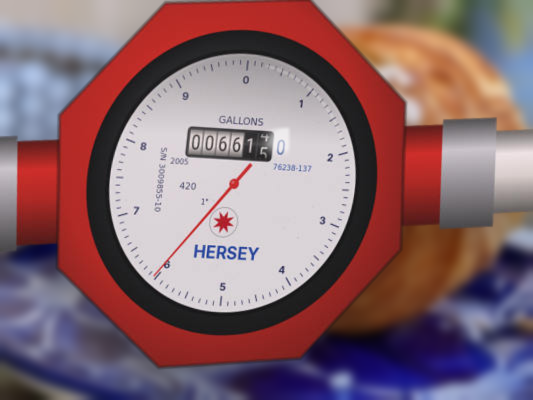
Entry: 66146.0 gal
